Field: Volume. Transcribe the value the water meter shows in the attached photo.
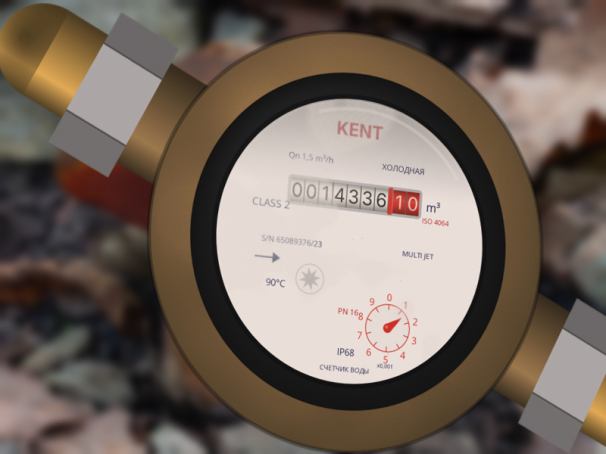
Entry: 14336.101 m³
